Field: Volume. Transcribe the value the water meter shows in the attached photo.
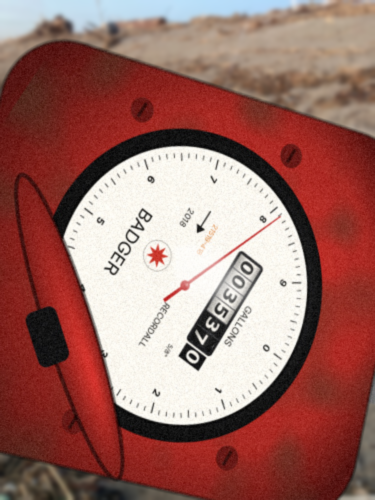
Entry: 35368.1 gal
